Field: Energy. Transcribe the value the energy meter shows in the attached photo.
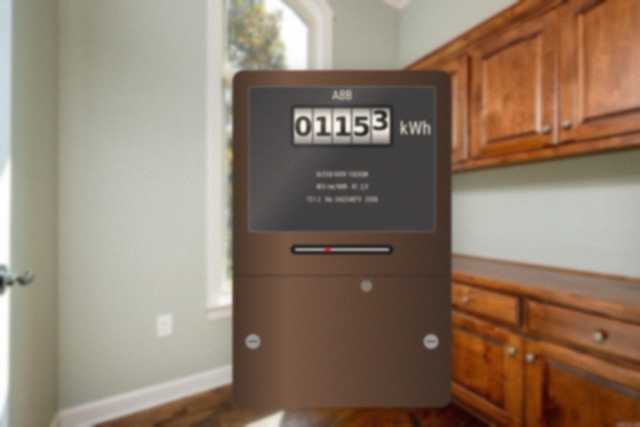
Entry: 1153 kWh
